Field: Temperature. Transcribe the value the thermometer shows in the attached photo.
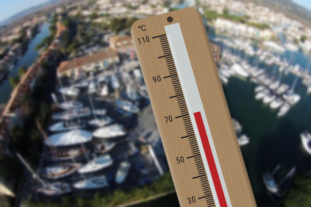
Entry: 70 °C
